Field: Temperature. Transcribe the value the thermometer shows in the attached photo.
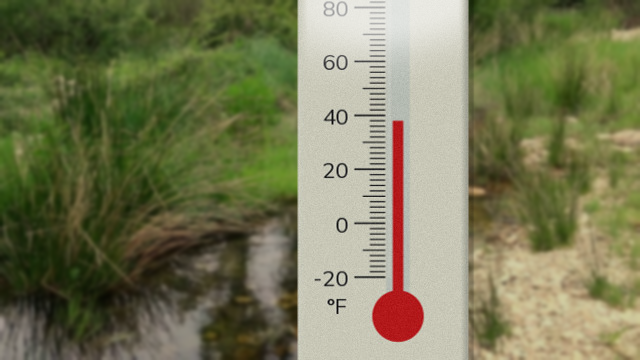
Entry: 38 °F
